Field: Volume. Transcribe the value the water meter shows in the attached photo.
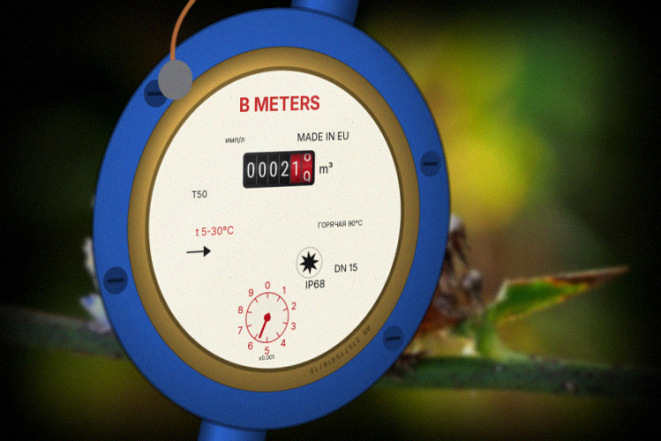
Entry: 2.185 m³
